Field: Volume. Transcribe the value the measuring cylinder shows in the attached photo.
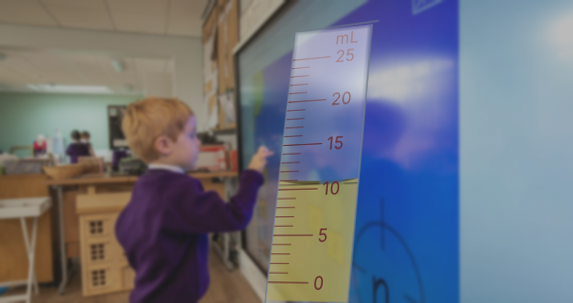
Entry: 10.5 mL
